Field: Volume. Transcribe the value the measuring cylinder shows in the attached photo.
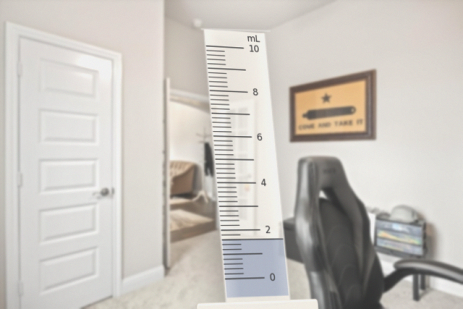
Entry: 1.6 mL
